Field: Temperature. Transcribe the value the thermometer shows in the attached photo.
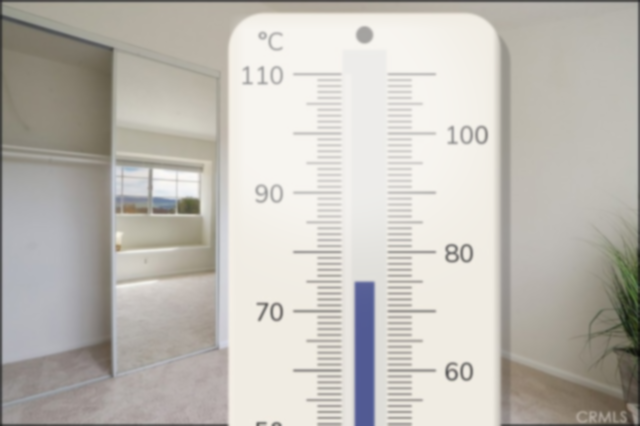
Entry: 75 °C
